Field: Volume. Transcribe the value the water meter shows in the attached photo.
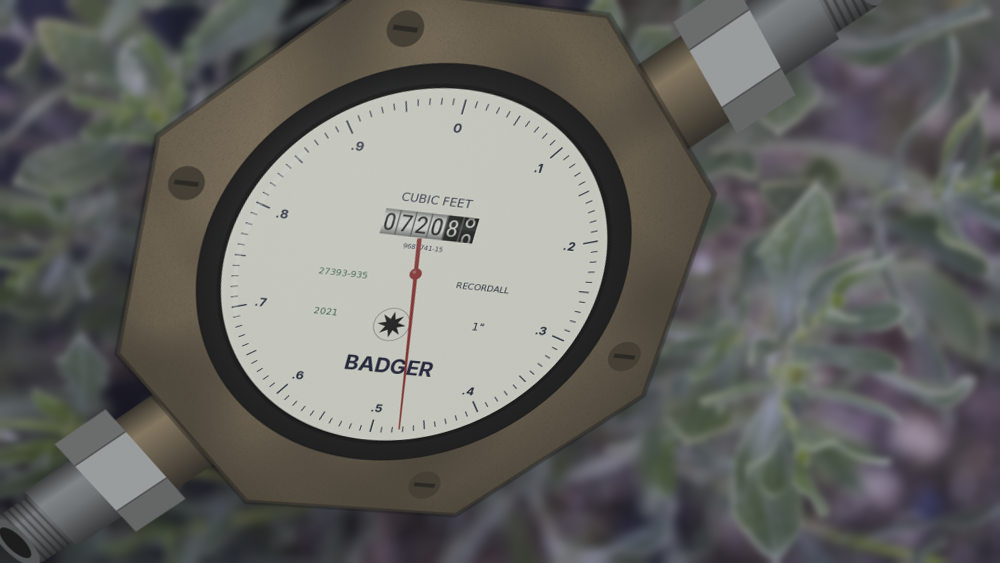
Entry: 72088.47 ft³
